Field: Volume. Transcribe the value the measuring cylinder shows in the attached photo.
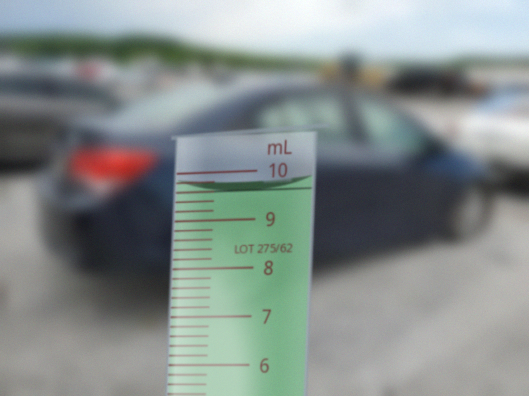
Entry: 9.6 mL
